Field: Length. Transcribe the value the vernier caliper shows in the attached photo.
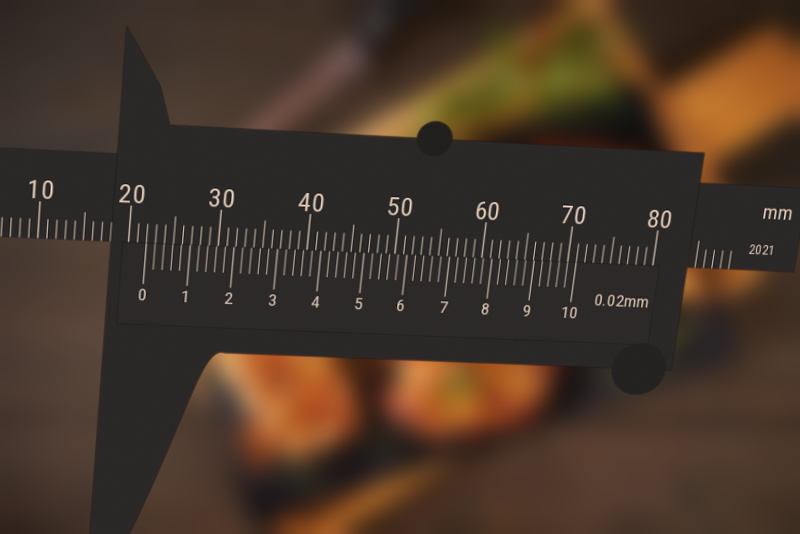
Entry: 22.0 mm
